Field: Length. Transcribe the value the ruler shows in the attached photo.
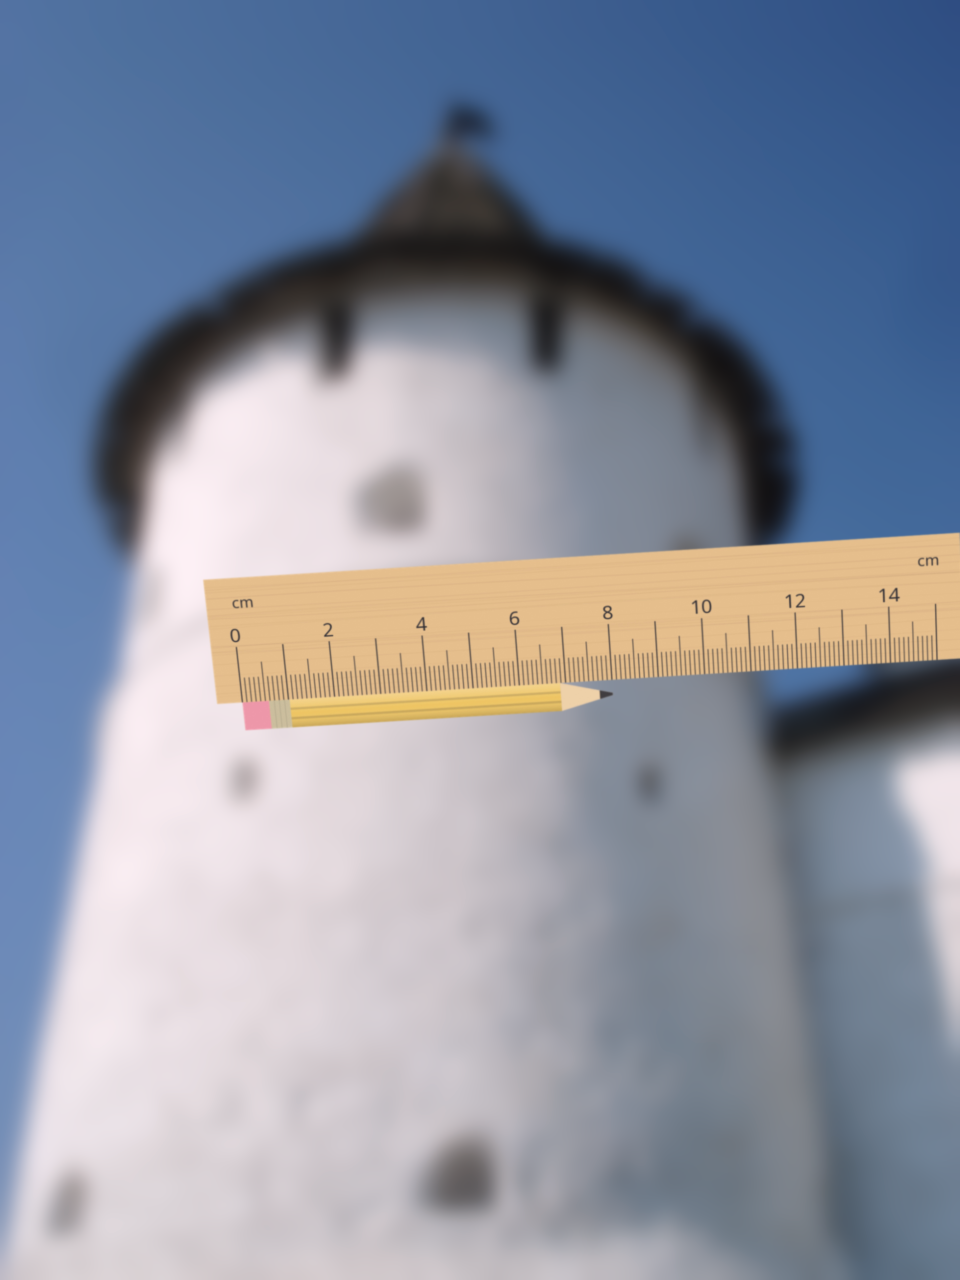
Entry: 8 cm
